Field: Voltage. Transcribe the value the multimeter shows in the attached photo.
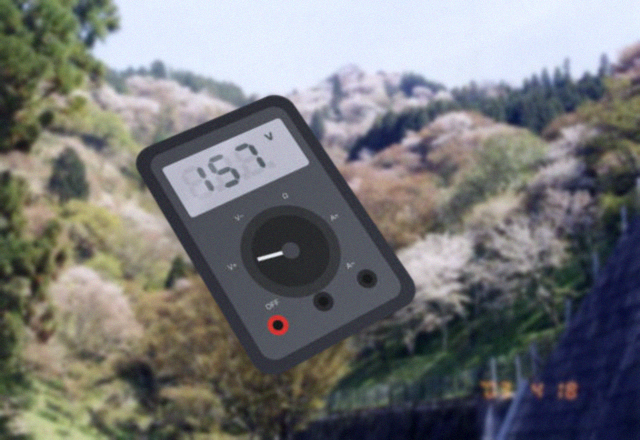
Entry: 157 V
